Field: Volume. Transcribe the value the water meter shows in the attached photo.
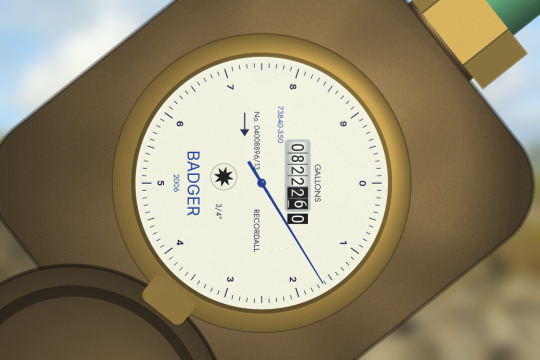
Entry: 822261.6 gal
